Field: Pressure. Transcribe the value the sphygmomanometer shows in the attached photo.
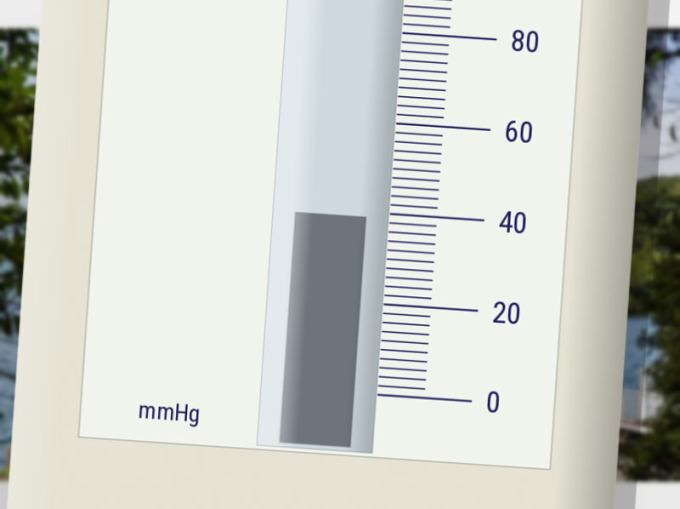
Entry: 39 mmHg
